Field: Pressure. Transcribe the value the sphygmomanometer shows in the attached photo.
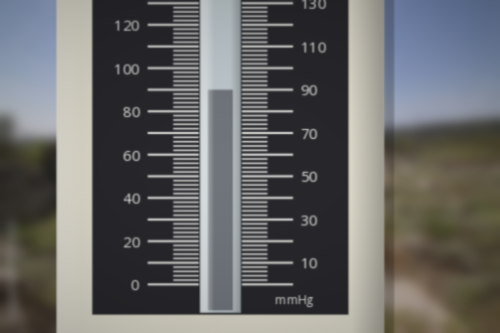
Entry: 90 mmHg
